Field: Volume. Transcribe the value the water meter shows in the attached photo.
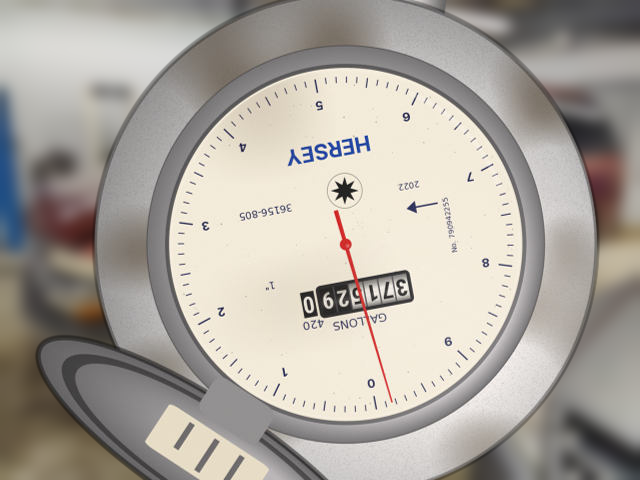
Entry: 3715289.8 gal
